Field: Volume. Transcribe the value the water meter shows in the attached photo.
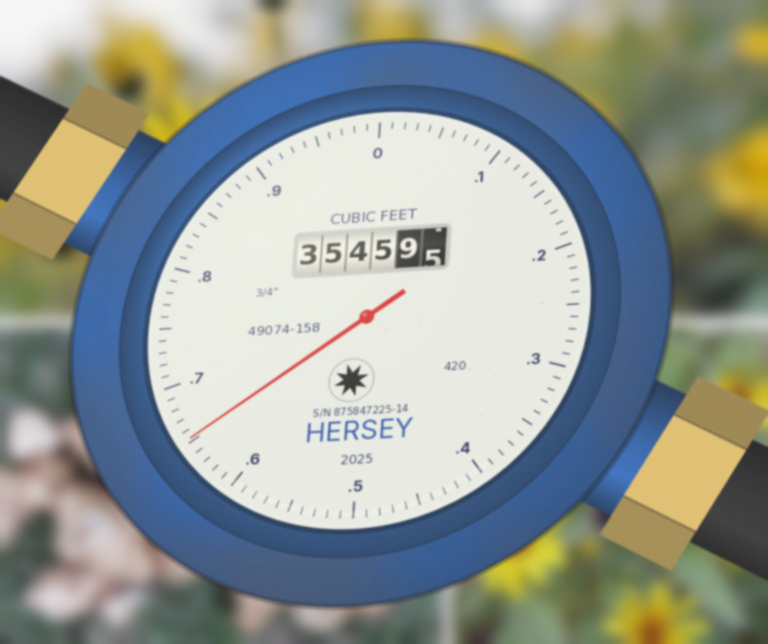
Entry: 354594.65 ft³
